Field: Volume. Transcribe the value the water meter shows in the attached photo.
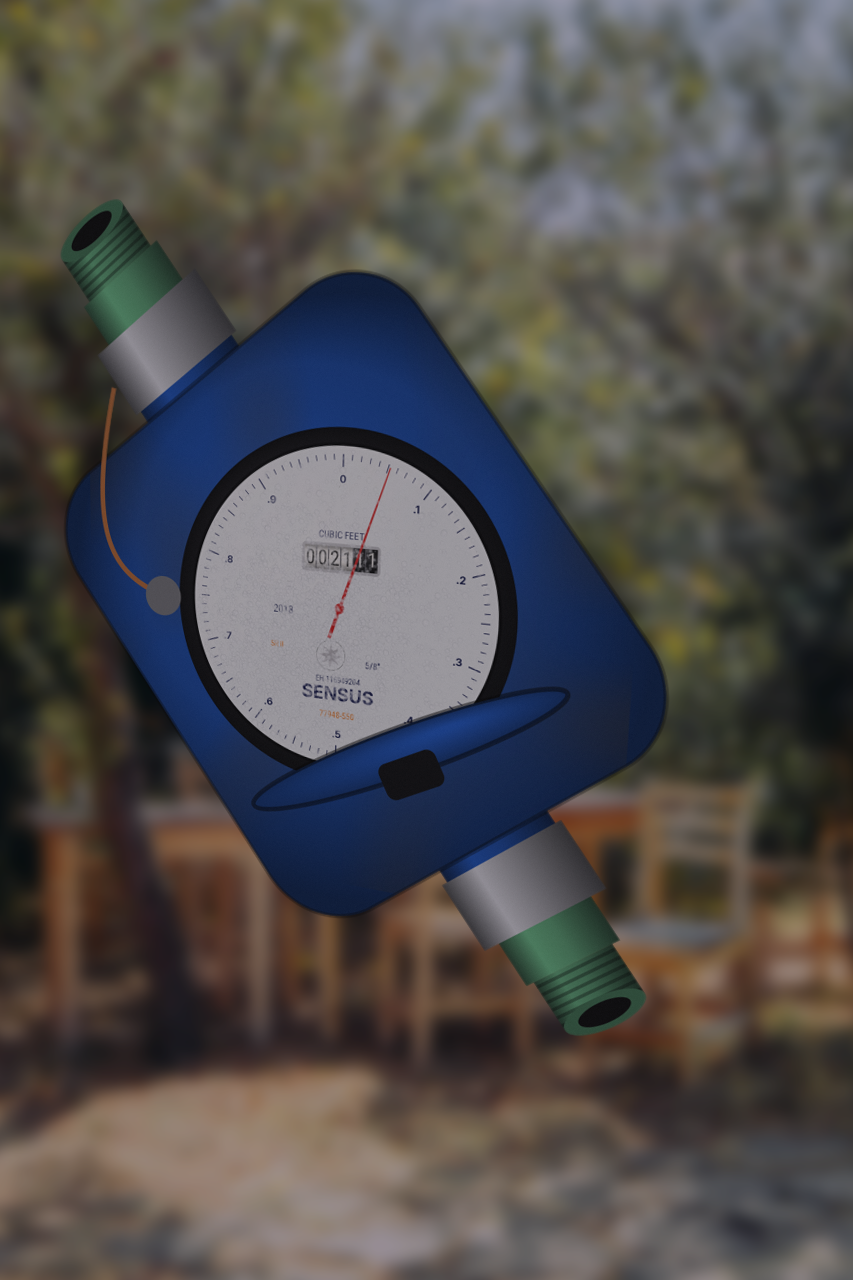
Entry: 2111.05 ft³
